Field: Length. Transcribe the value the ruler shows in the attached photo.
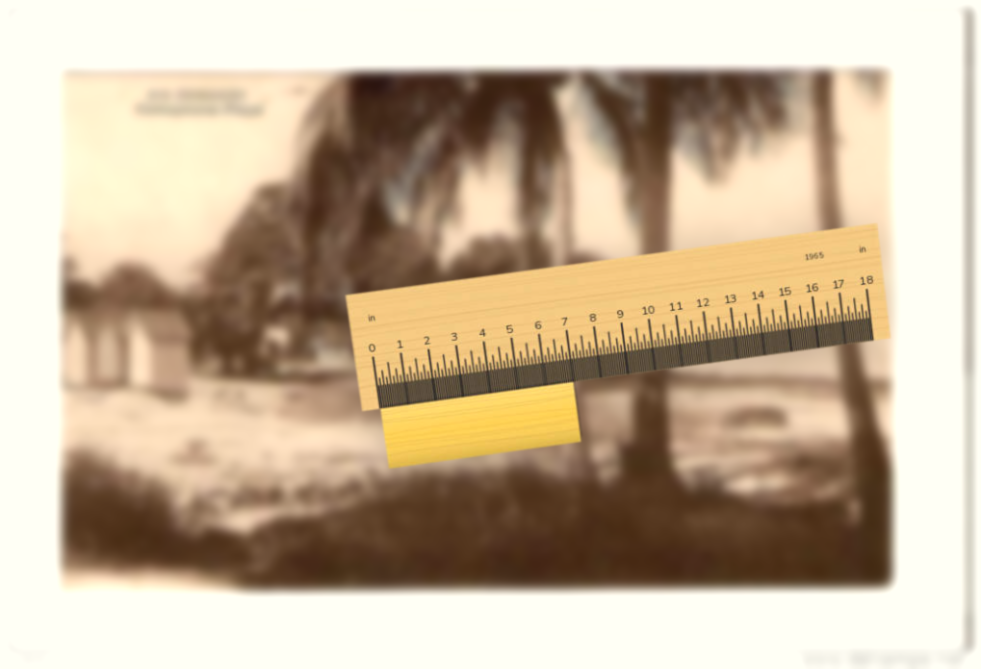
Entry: 7 in
